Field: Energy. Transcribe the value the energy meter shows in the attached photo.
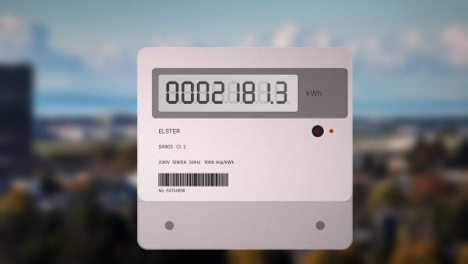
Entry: 2181.3 kWh
